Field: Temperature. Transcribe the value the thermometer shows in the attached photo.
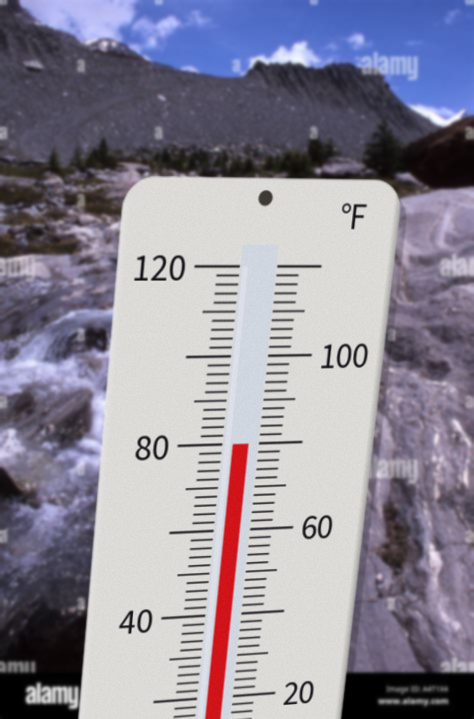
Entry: 80 °F
